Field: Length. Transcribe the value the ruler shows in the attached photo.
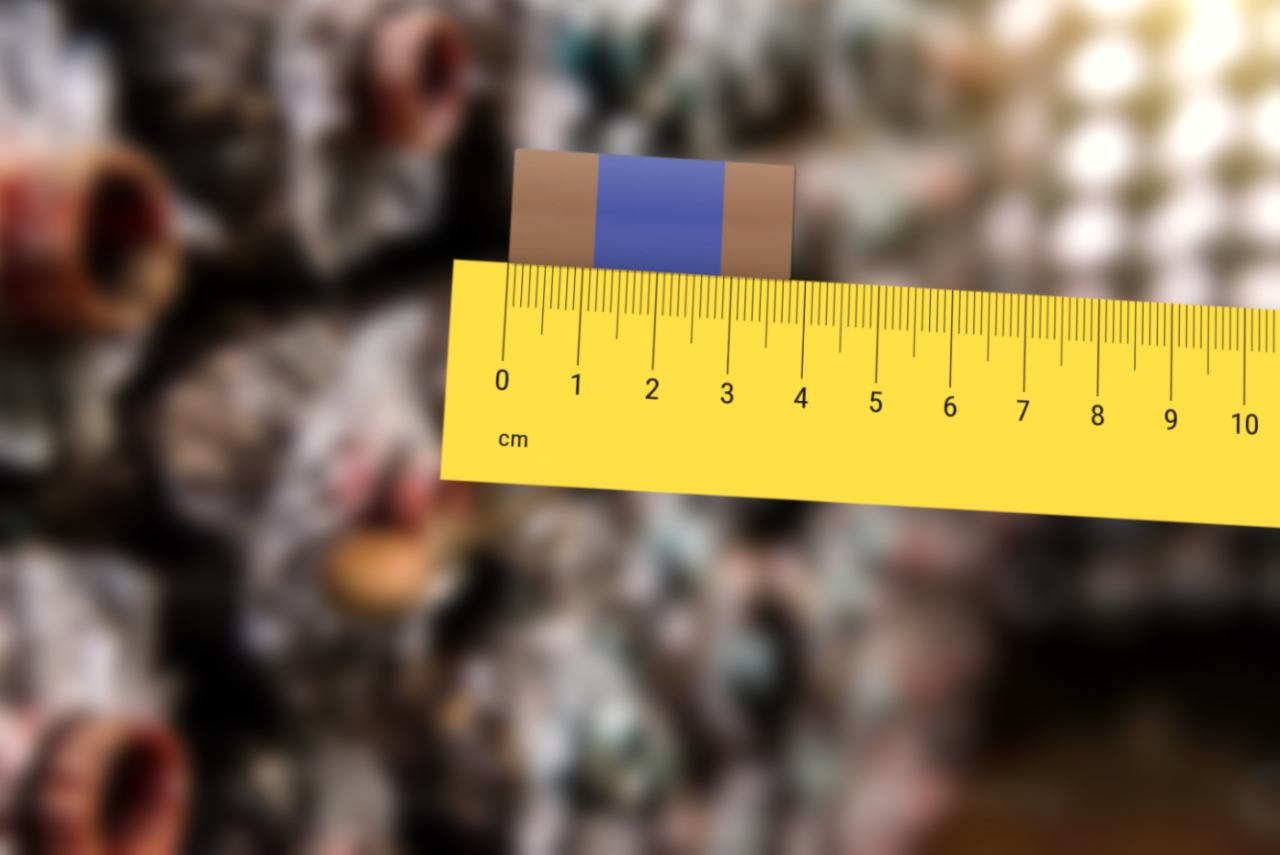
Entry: 3.8 cm
